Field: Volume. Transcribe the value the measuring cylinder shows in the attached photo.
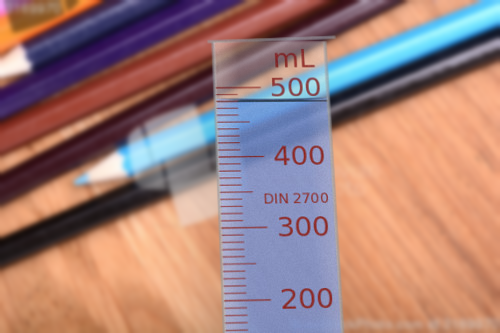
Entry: 480 mL
